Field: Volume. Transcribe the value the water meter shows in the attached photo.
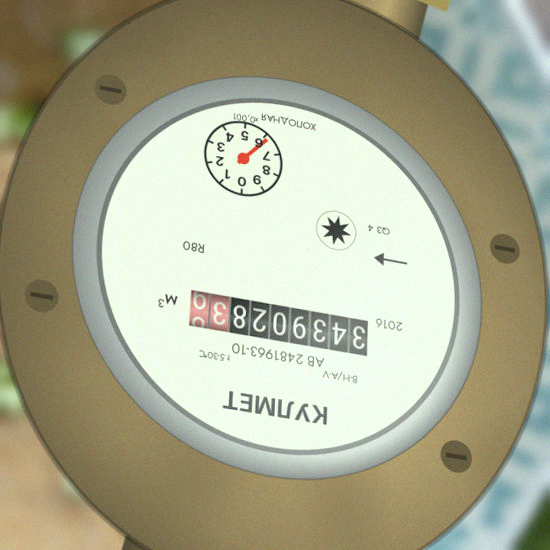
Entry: 3439028.386 m³
